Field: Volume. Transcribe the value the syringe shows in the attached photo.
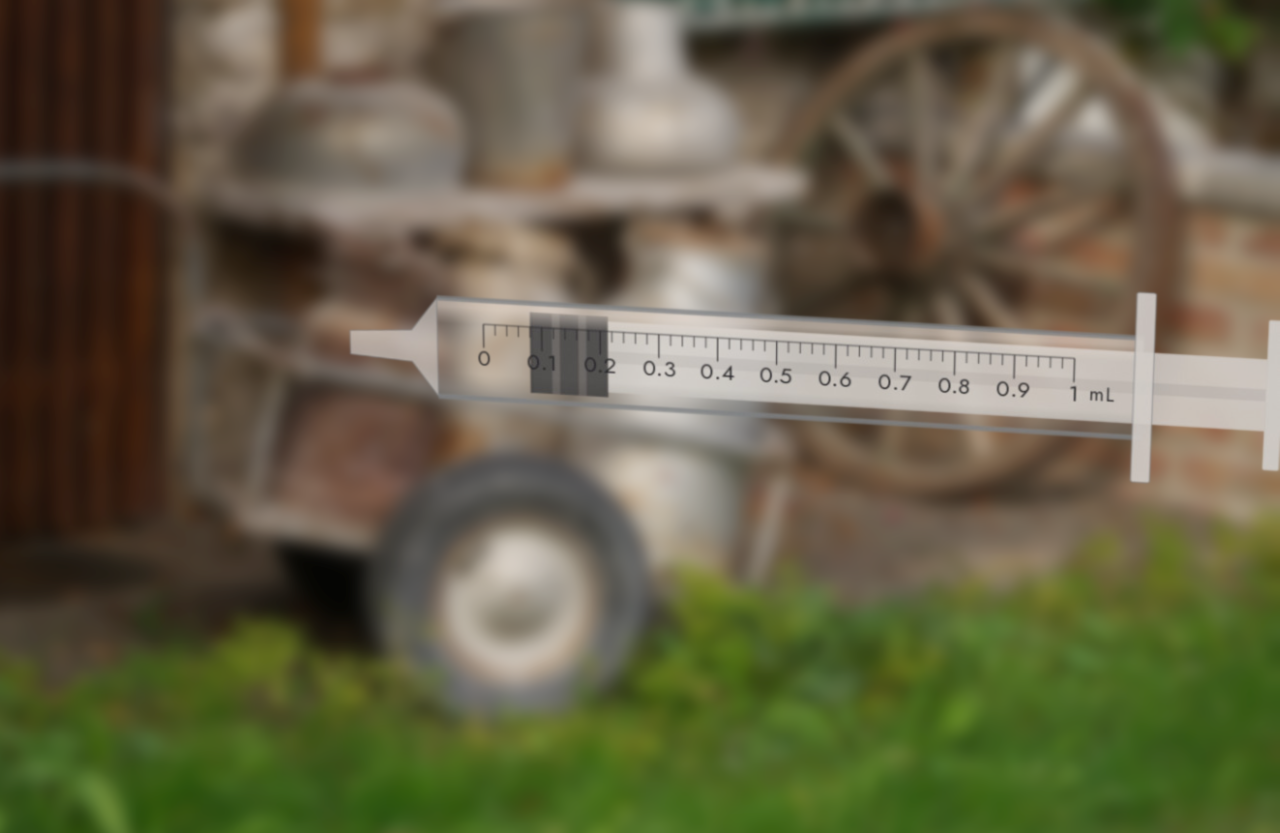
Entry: 0.08 mL
